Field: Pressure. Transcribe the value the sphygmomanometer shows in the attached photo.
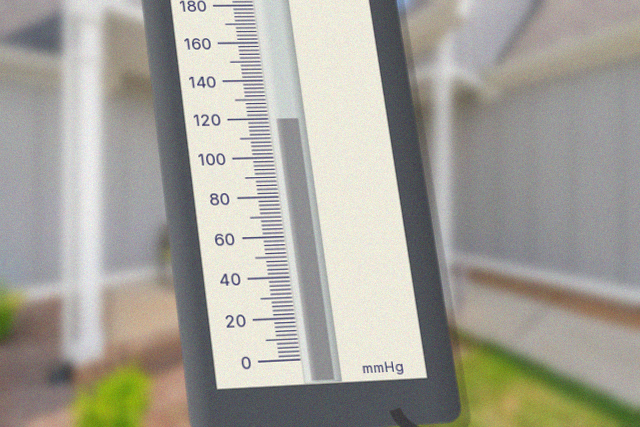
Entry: 120 mmHg
